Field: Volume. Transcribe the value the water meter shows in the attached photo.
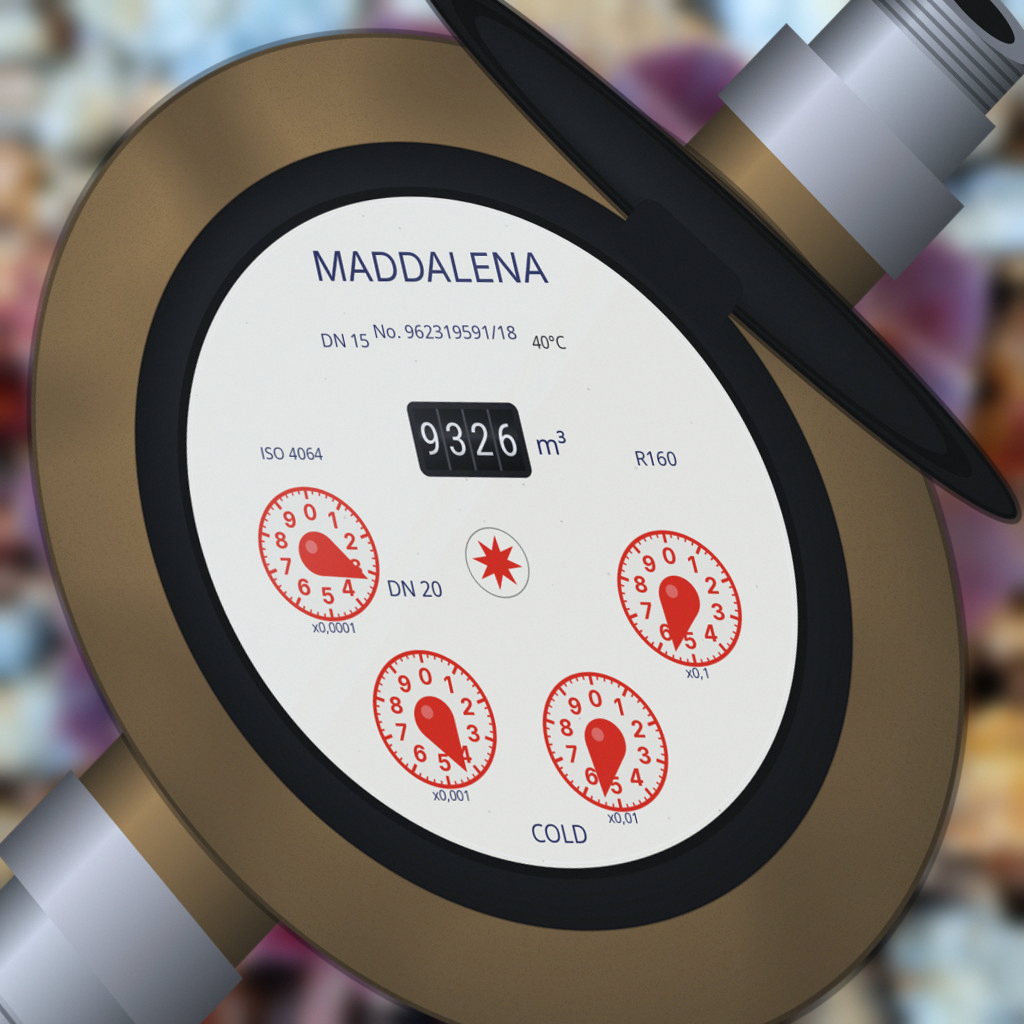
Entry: 9326.5543 m³
